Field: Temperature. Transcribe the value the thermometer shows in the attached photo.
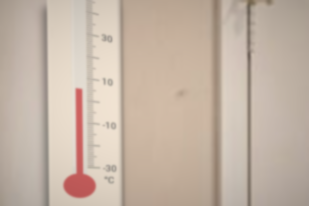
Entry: 5 °C
